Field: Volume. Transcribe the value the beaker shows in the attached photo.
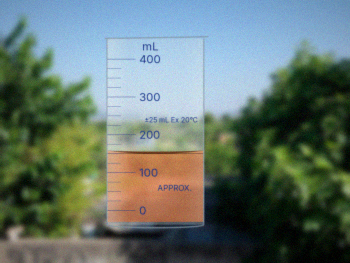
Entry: 150 mL
